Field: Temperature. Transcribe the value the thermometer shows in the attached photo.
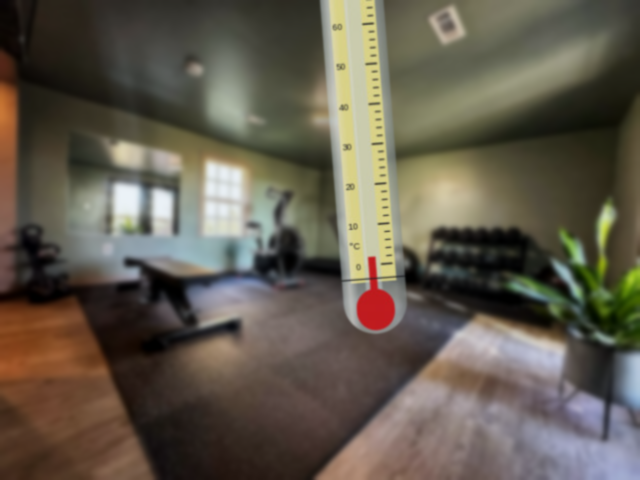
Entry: 2 °C
